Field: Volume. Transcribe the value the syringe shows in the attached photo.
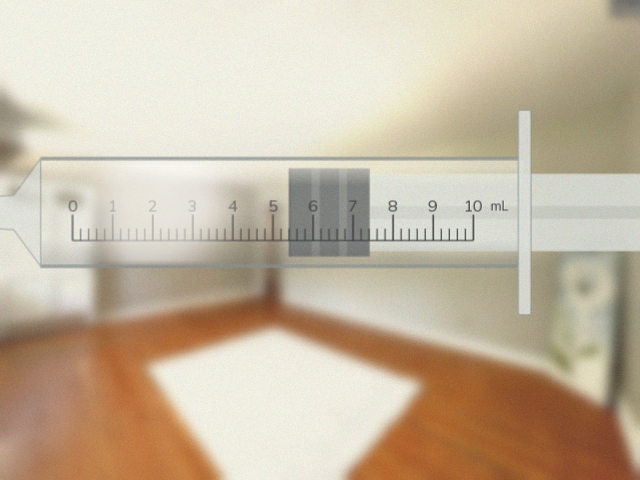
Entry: 5.4 mL
